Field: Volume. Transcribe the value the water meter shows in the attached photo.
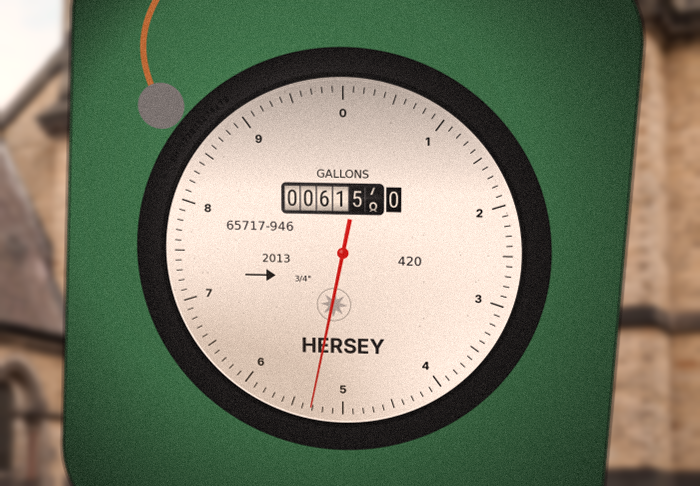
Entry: 61575.3 gal
